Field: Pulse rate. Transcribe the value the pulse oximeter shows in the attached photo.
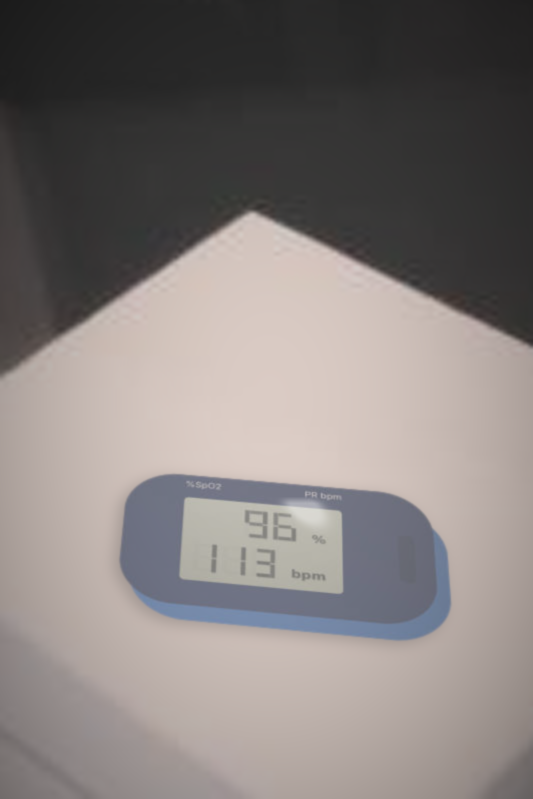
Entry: 113 bpm
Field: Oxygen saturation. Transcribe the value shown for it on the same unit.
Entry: 96 %
